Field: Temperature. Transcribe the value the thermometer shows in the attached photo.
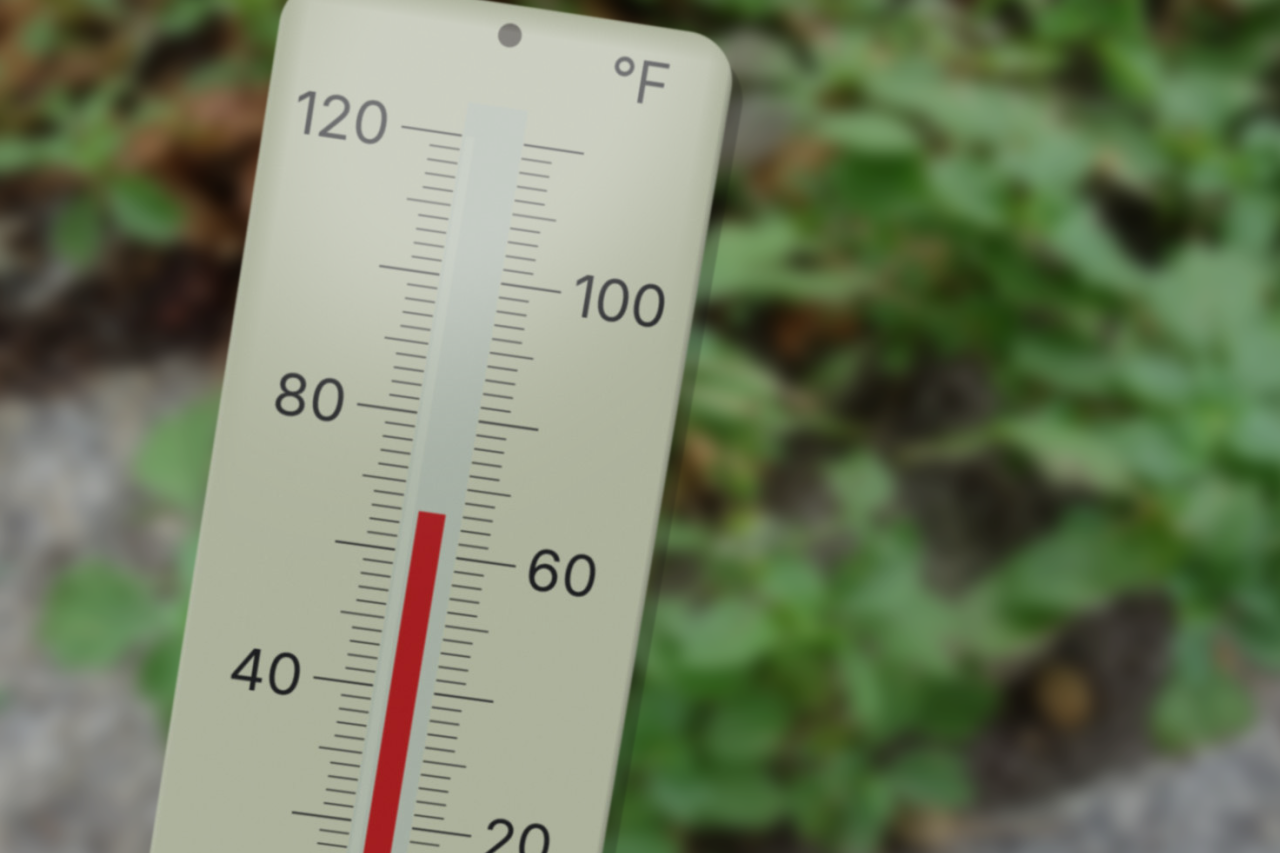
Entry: 66 °F
